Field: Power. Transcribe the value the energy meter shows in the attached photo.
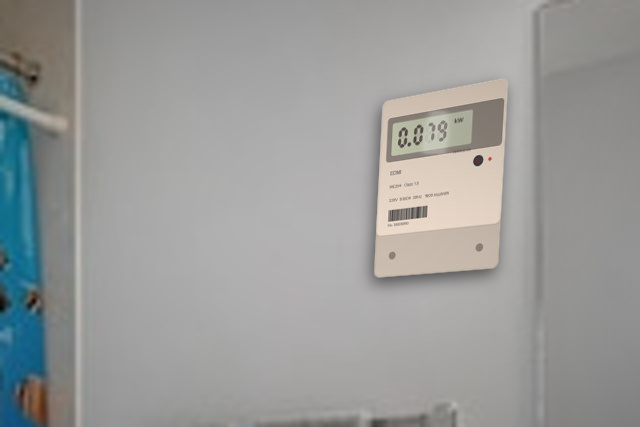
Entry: 0.079 kW
